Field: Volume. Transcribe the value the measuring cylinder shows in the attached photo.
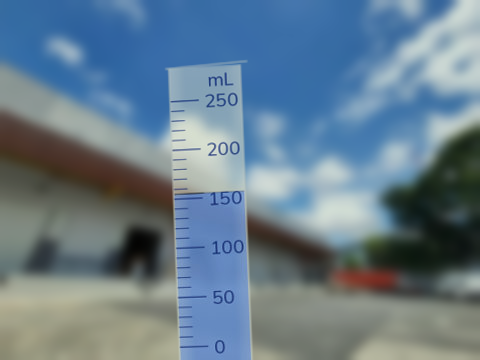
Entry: 155 mL
